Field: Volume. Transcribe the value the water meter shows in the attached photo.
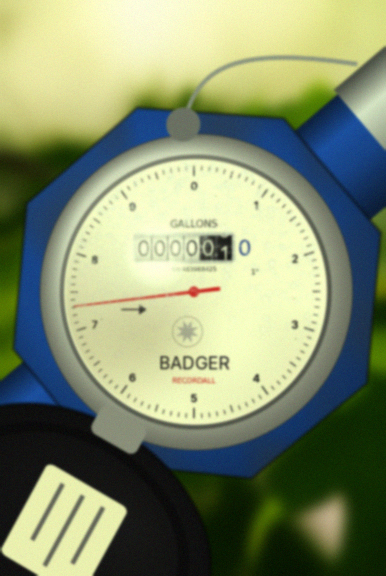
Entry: 7.3 gal
